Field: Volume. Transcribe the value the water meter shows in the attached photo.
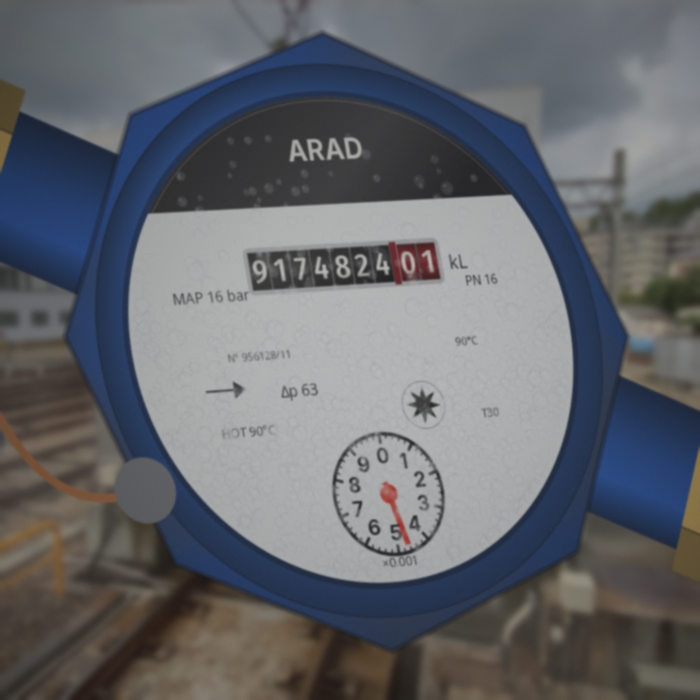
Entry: 9174824.014 kL
